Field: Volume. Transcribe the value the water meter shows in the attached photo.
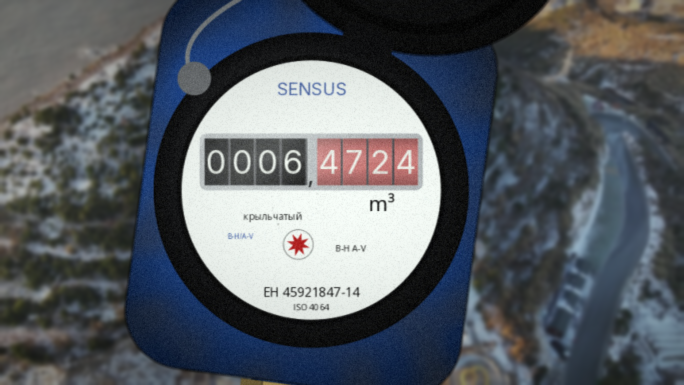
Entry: 6.4724 m³
